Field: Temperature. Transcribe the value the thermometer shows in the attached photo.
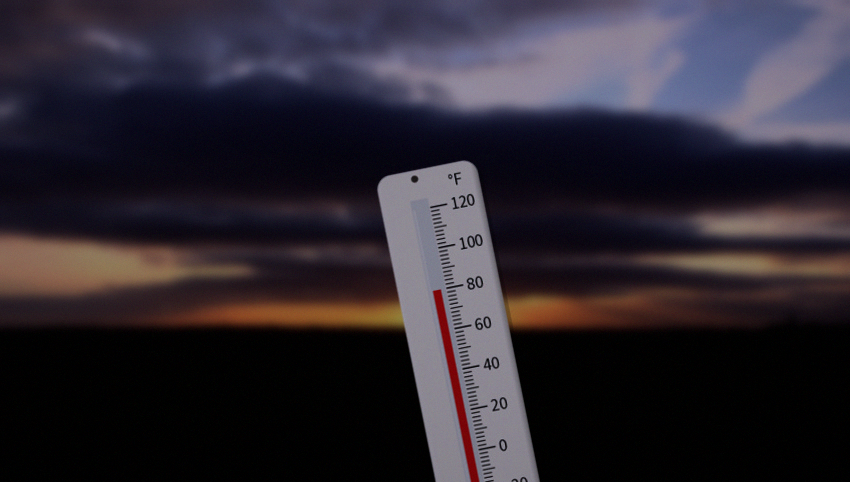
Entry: 80 °F
